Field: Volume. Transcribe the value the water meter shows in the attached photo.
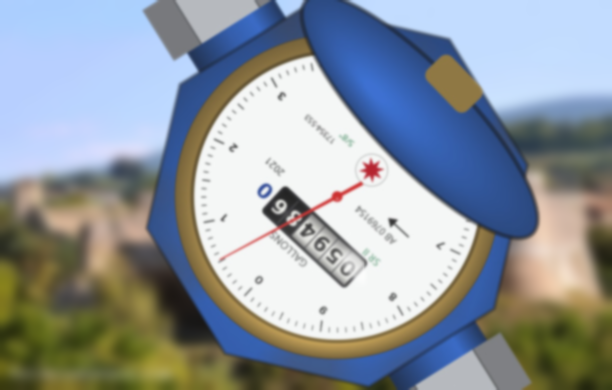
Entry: 594860.5 gal
